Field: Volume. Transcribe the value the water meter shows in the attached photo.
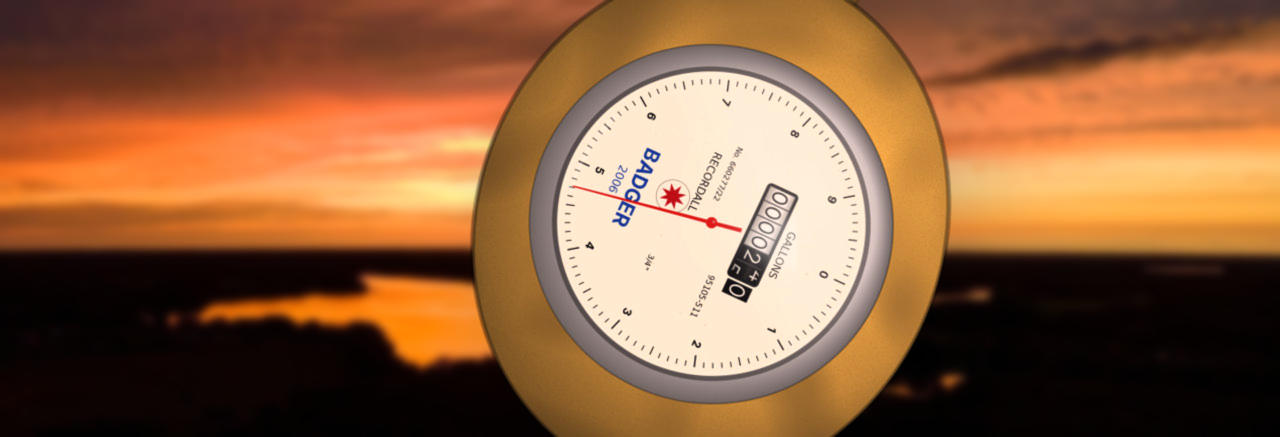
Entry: 244.7 gal
